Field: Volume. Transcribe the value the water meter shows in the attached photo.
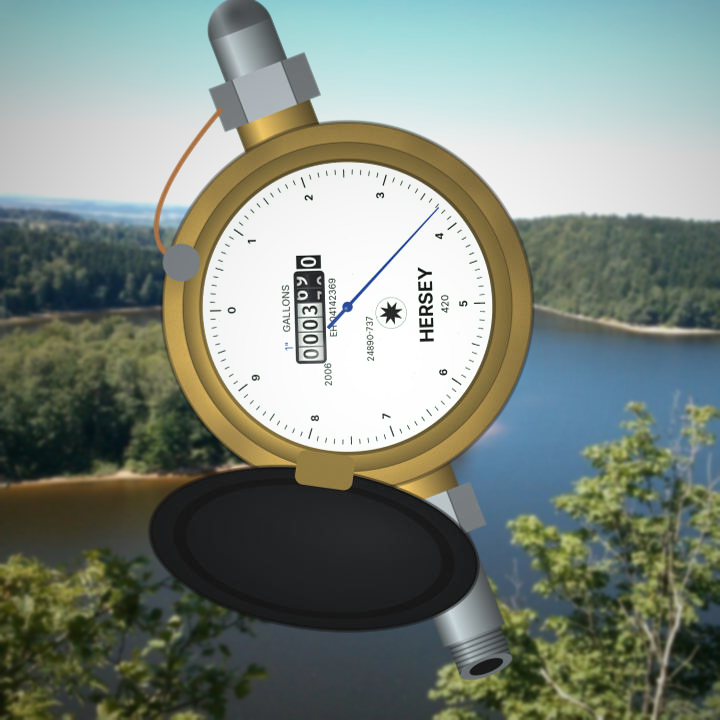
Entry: 3693.7 gal
